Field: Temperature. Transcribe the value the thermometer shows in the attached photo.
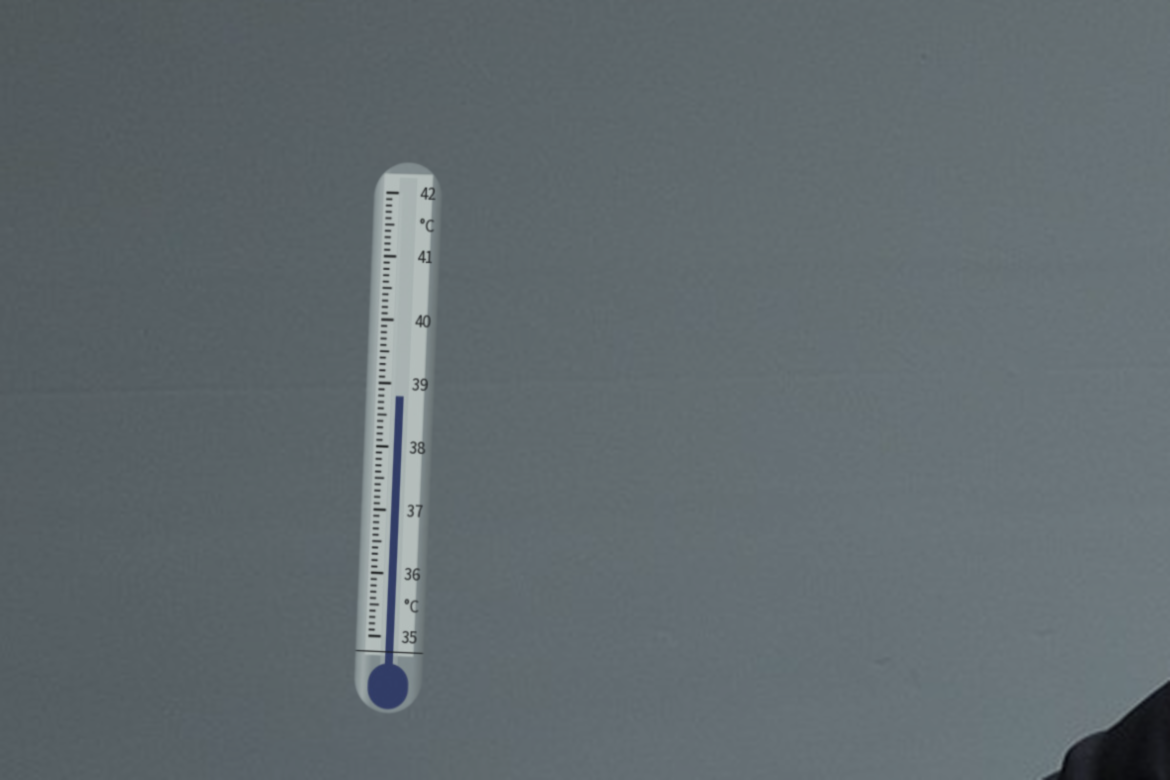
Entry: 38.8 °C
